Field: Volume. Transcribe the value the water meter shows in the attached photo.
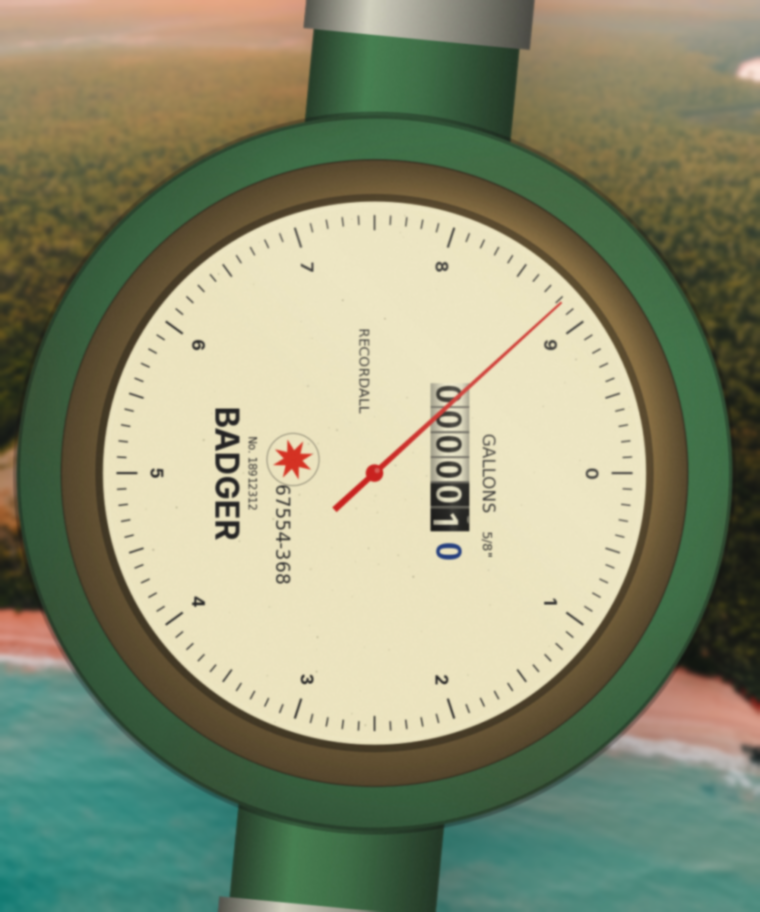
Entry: 8.8 gal
